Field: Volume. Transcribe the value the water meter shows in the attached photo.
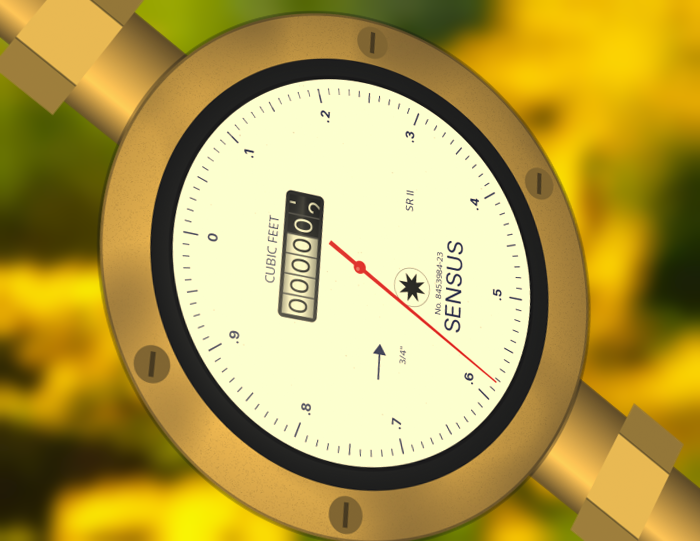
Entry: 1.58 ft³
